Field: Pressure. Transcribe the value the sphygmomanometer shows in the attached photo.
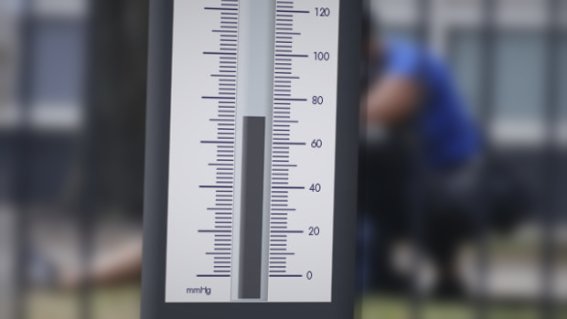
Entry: 72 mmHg
